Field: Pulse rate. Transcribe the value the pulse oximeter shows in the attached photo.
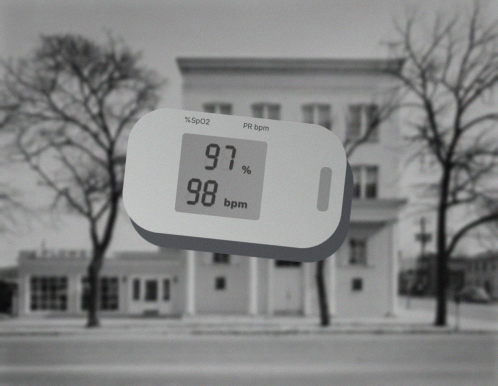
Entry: 98 bpm
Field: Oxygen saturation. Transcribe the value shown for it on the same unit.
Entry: 97 %
